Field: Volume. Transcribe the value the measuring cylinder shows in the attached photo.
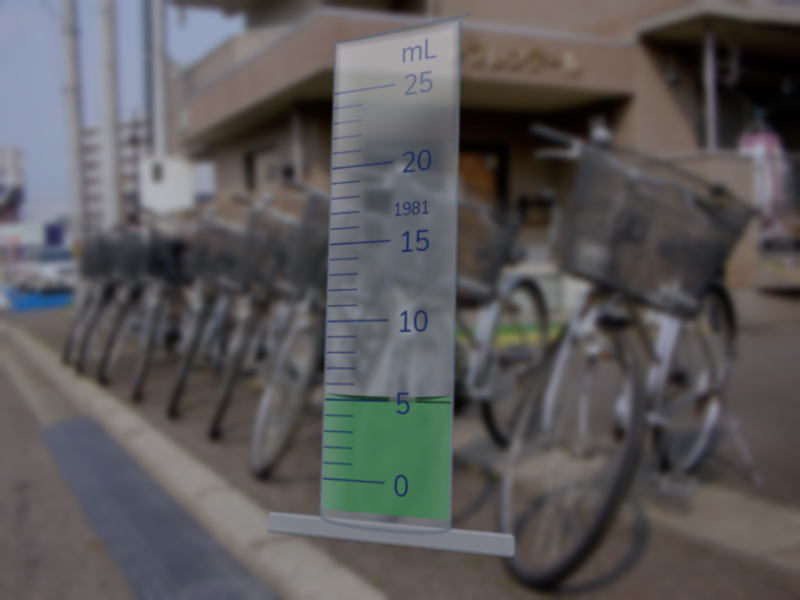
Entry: 5 mL
